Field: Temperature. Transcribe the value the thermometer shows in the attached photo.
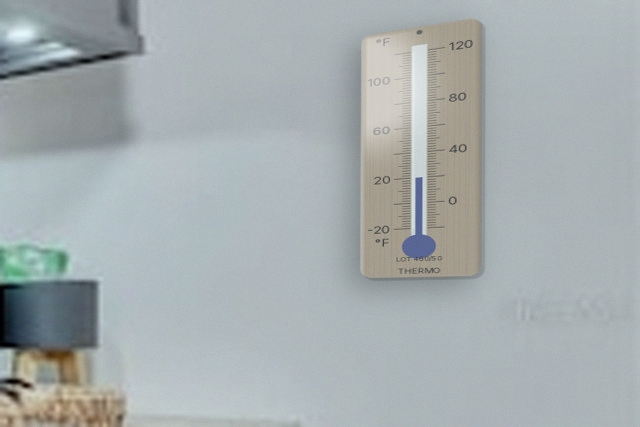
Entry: 20 °F
